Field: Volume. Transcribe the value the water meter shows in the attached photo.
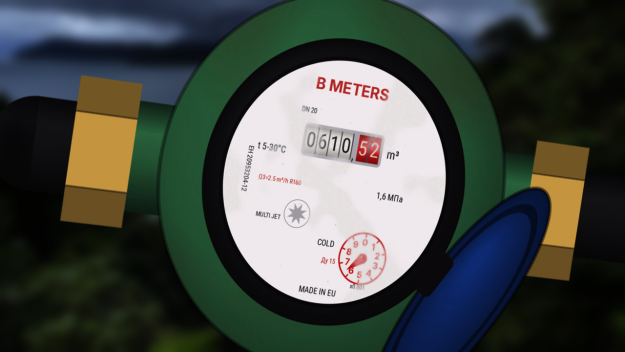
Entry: 610.526 m³
